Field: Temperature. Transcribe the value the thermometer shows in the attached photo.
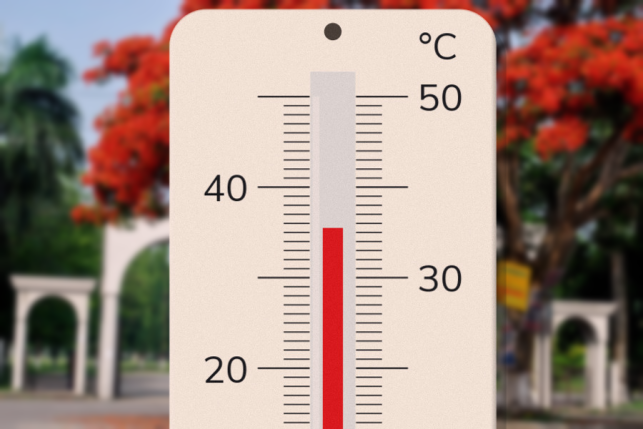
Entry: 35.5 °C
